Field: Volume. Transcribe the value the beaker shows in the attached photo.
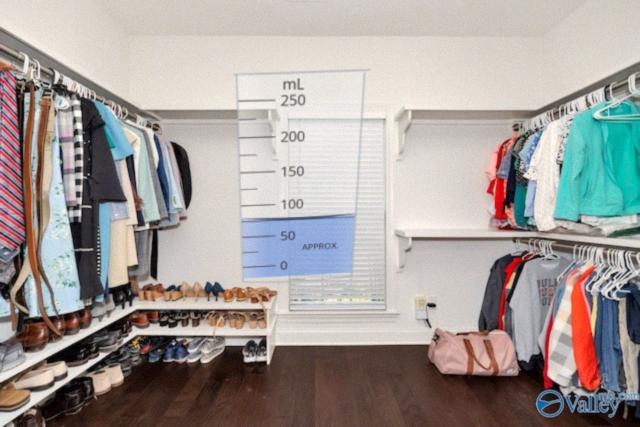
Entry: 75 mL
